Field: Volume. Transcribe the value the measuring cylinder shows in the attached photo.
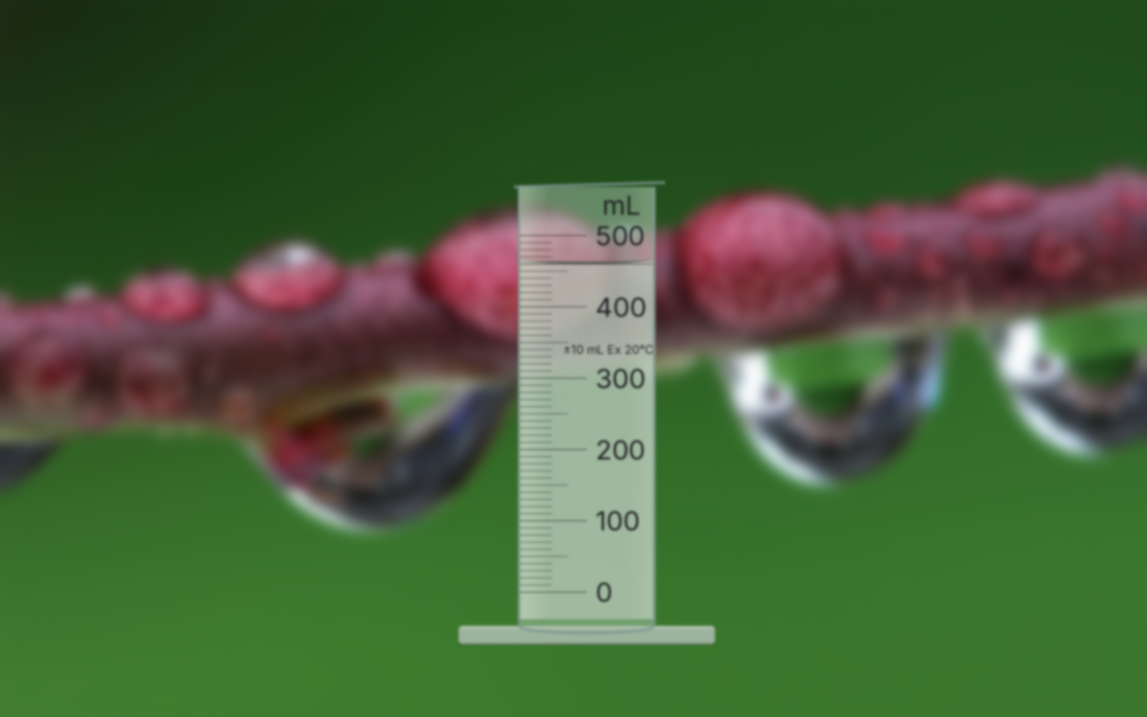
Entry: 460 mL
